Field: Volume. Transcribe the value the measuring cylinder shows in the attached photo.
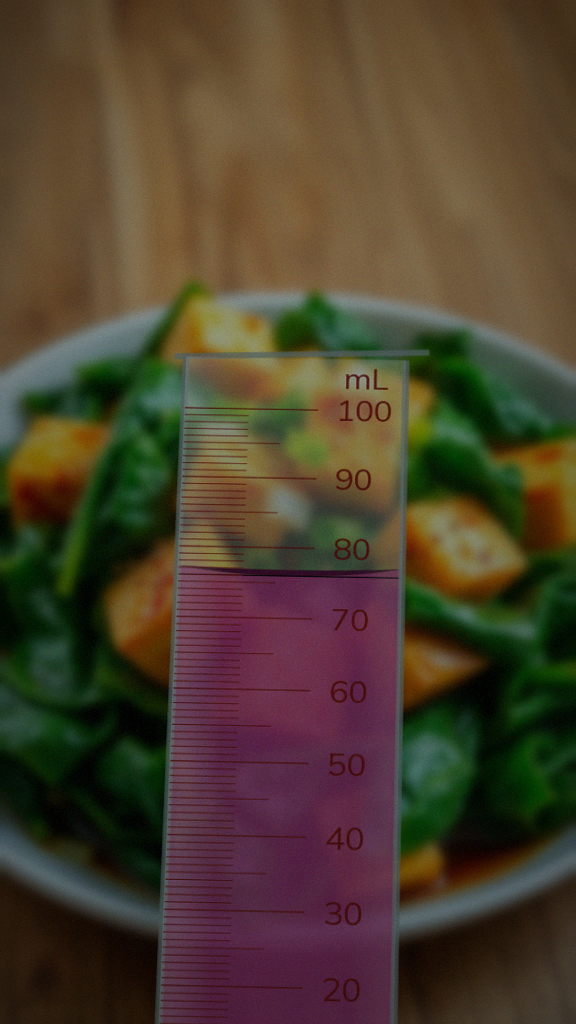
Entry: 76 mL
